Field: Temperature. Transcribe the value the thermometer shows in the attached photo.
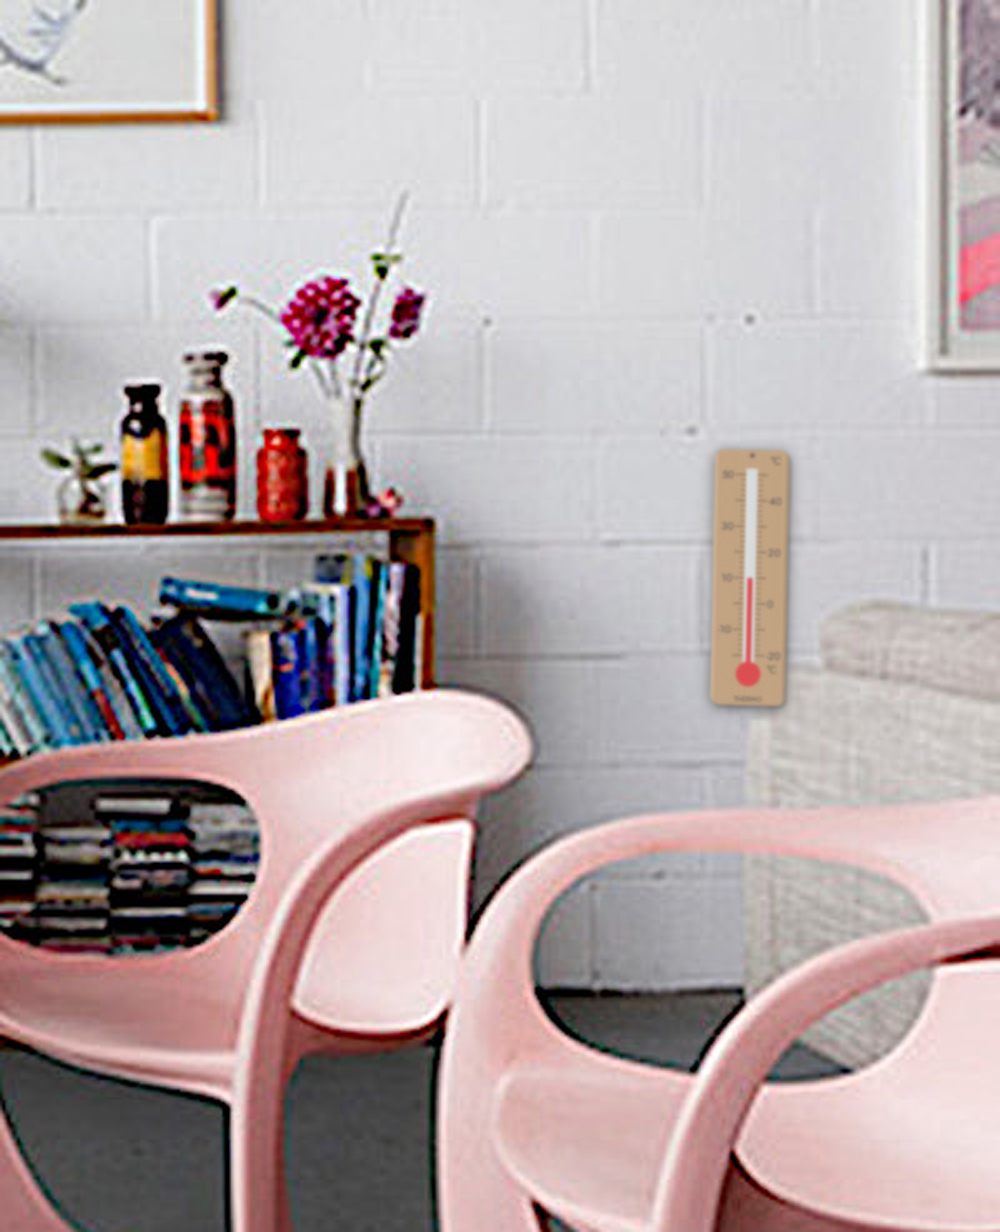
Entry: 10 °C
